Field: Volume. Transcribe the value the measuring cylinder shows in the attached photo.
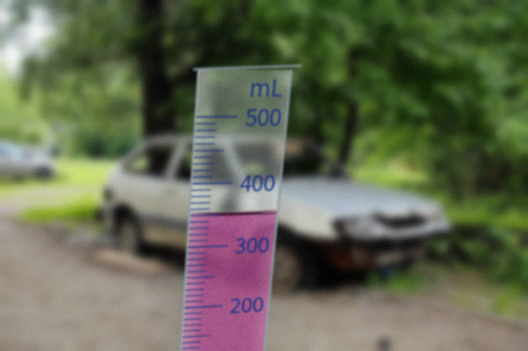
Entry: 350 mL
